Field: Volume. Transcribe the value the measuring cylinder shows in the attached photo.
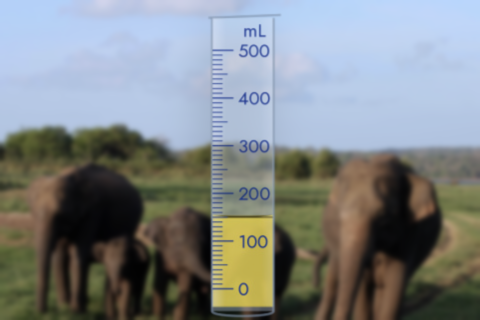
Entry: 150 mL
